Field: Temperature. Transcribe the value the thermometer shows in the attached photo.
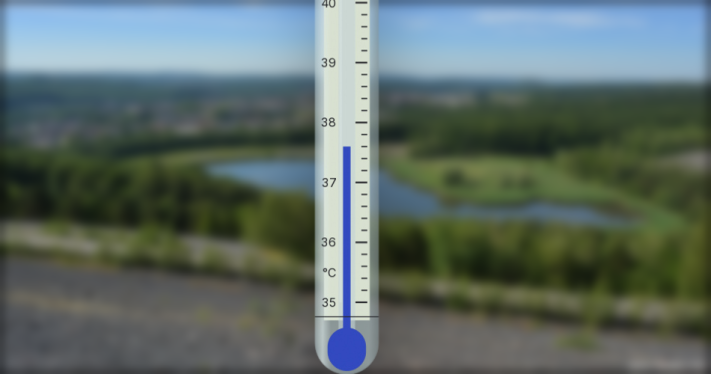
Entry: 37.6 °C
